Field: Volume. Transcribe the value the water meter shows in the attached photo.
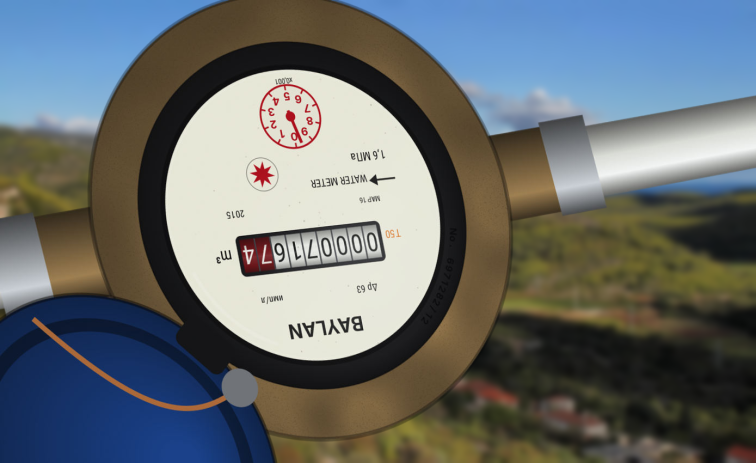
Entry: 716.739 m³
